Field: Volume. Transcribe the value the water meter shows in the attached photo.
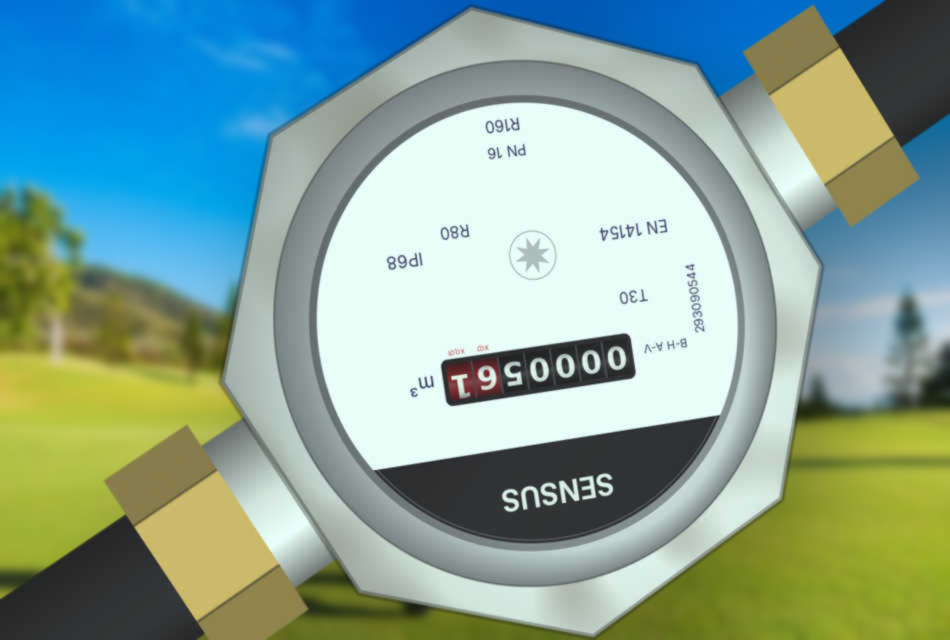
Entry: 5.61 m³
